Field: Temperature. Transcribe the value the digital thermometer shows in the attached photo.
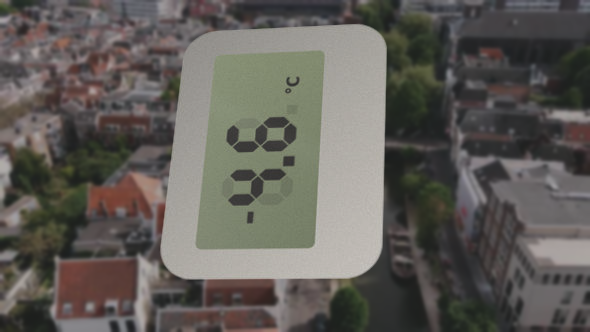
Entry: -4.6 °C
